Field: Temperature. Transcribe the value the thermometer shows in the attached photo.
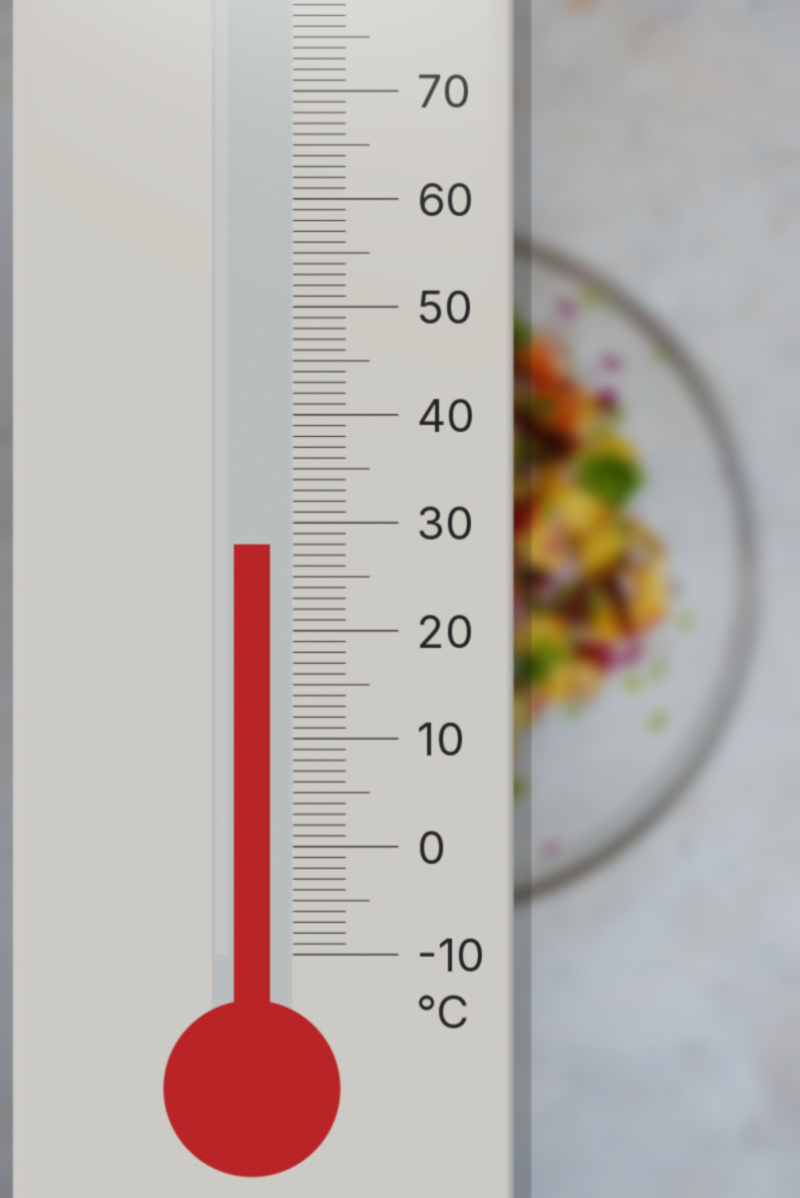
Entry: 28 °C
